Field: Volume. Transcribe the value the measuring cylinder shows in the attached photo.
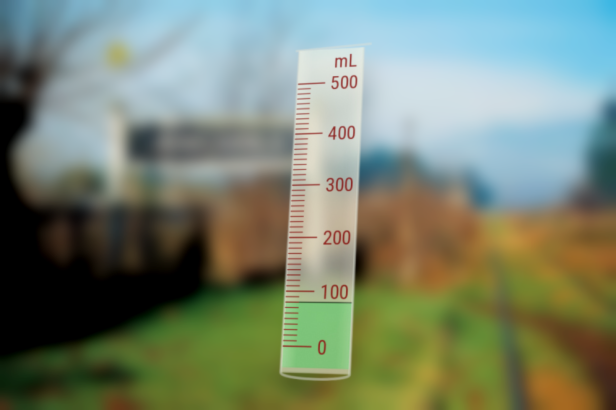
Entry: 80 mL
